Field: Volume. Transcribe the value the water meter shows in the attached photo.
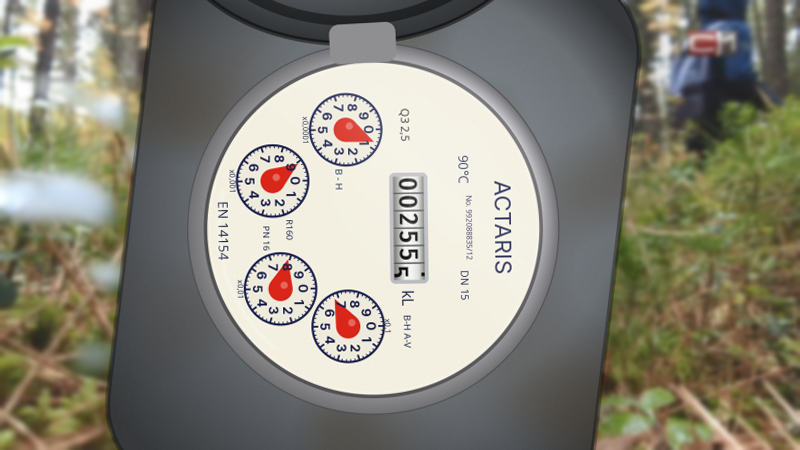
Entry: 2554.6790 kL
